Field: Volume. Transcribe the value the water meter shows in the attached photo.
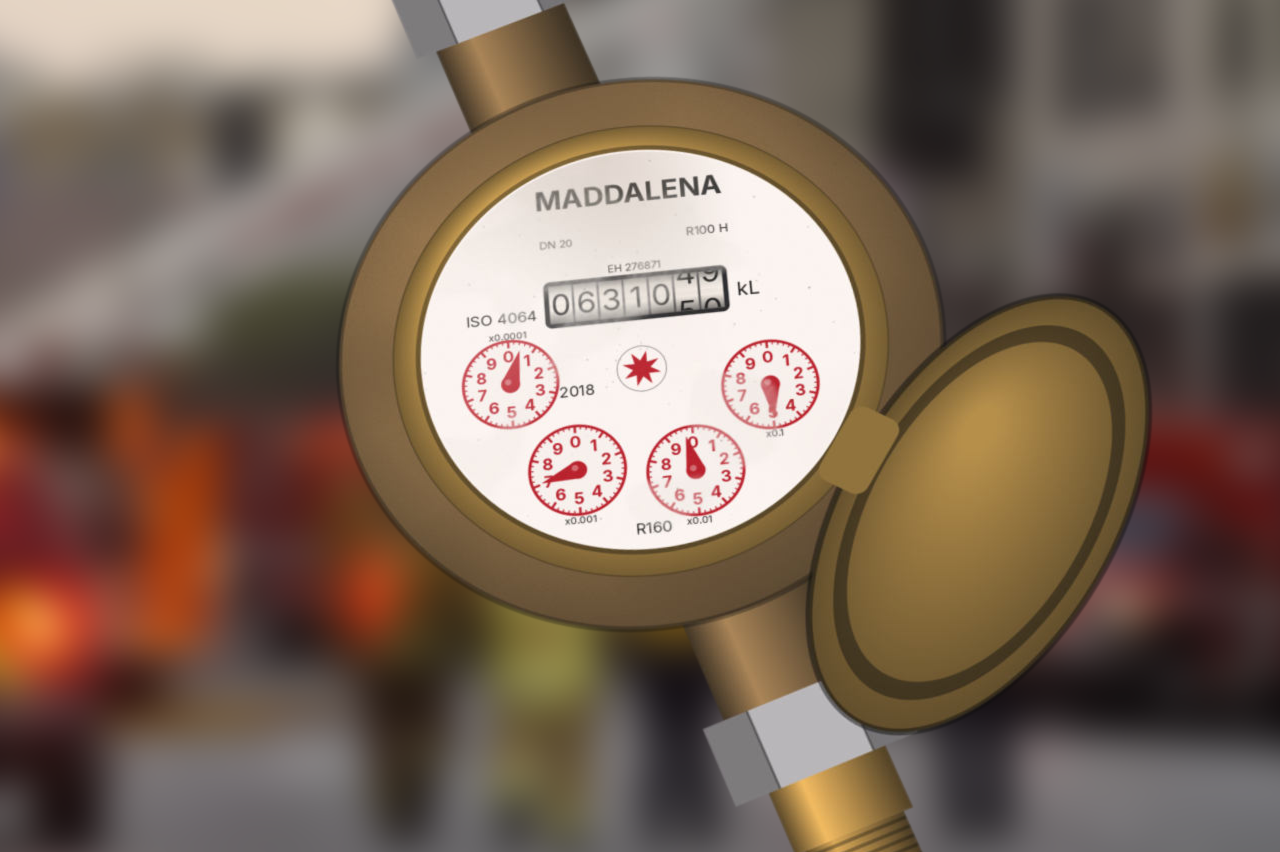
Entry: 631049.4970 kL
